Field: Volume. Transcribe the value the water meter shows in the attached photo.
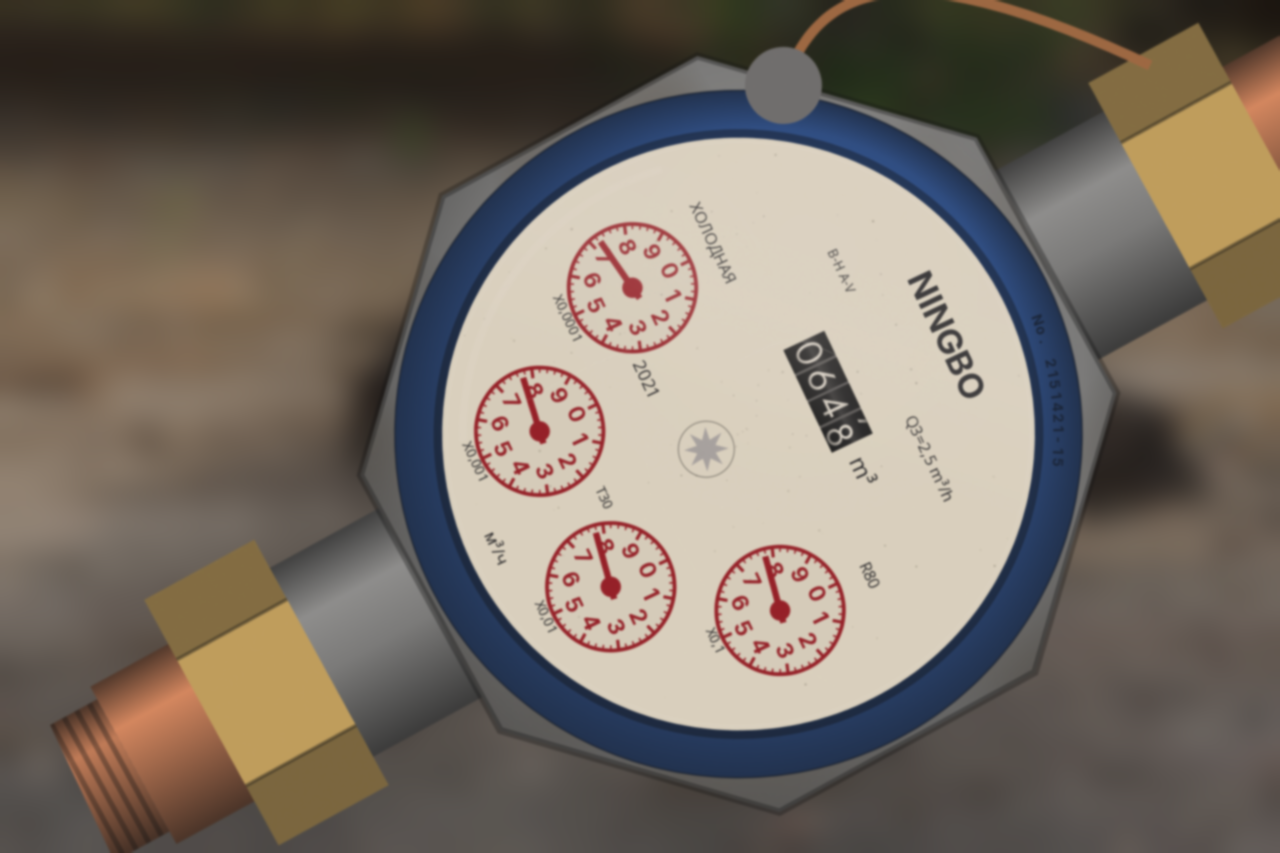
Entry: 647.7777 m³
